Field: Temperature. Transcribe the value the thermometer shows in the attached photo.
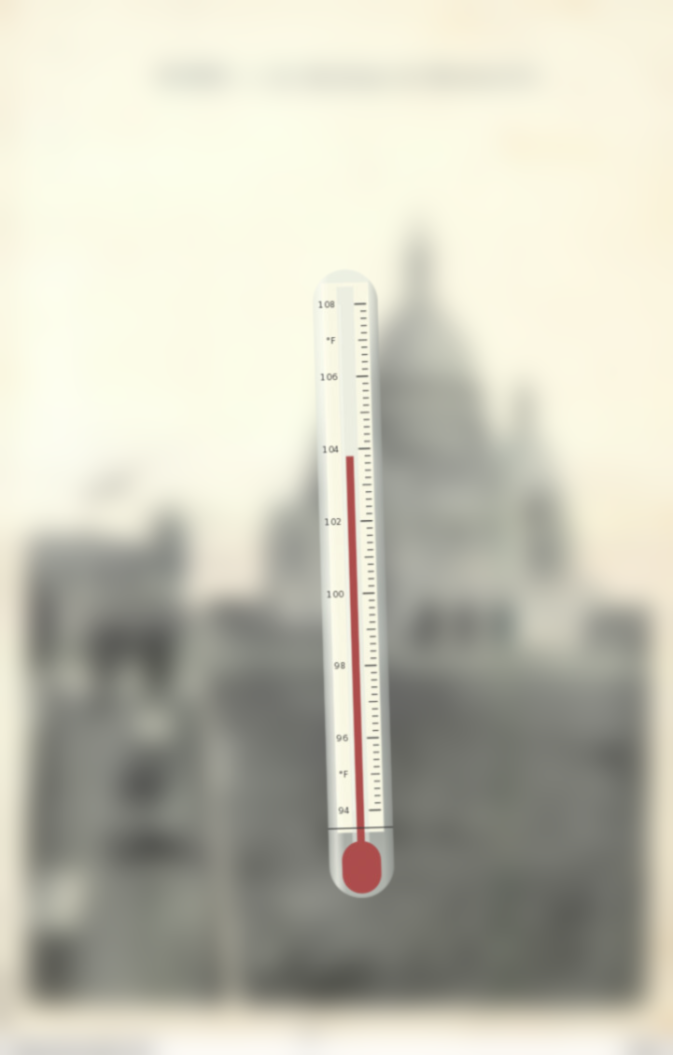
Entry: 103.8 °F
